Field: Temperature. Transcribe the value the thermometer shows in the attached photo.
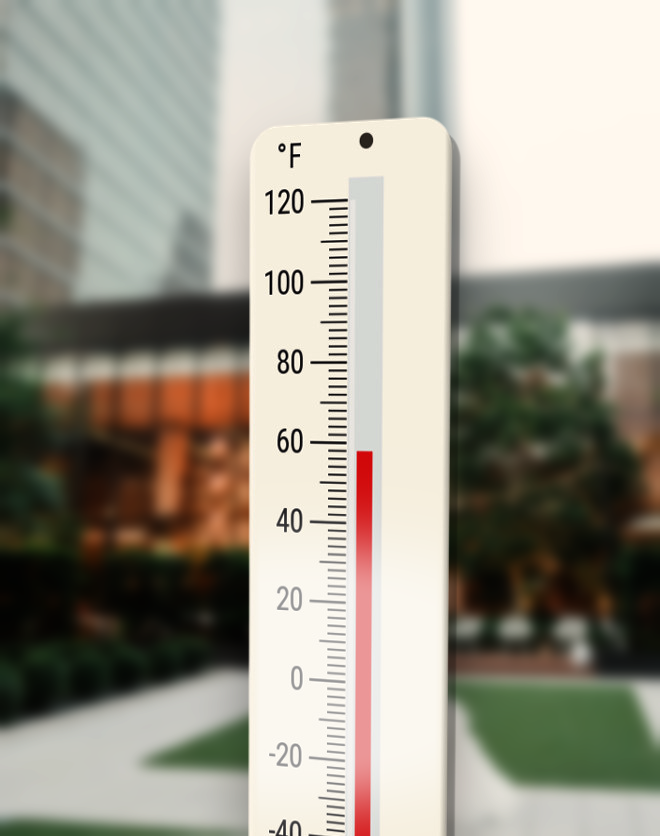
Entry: 58 °F
